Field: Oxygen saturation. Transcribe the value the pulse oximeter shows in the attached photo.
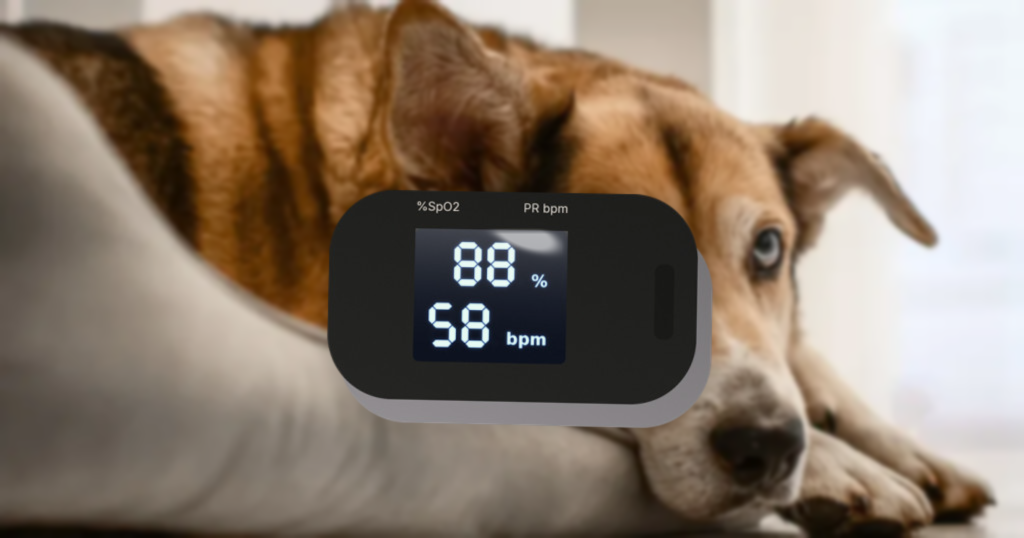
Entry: 88 %
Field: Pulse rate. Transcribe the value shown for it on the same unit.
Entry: 58 bpm
